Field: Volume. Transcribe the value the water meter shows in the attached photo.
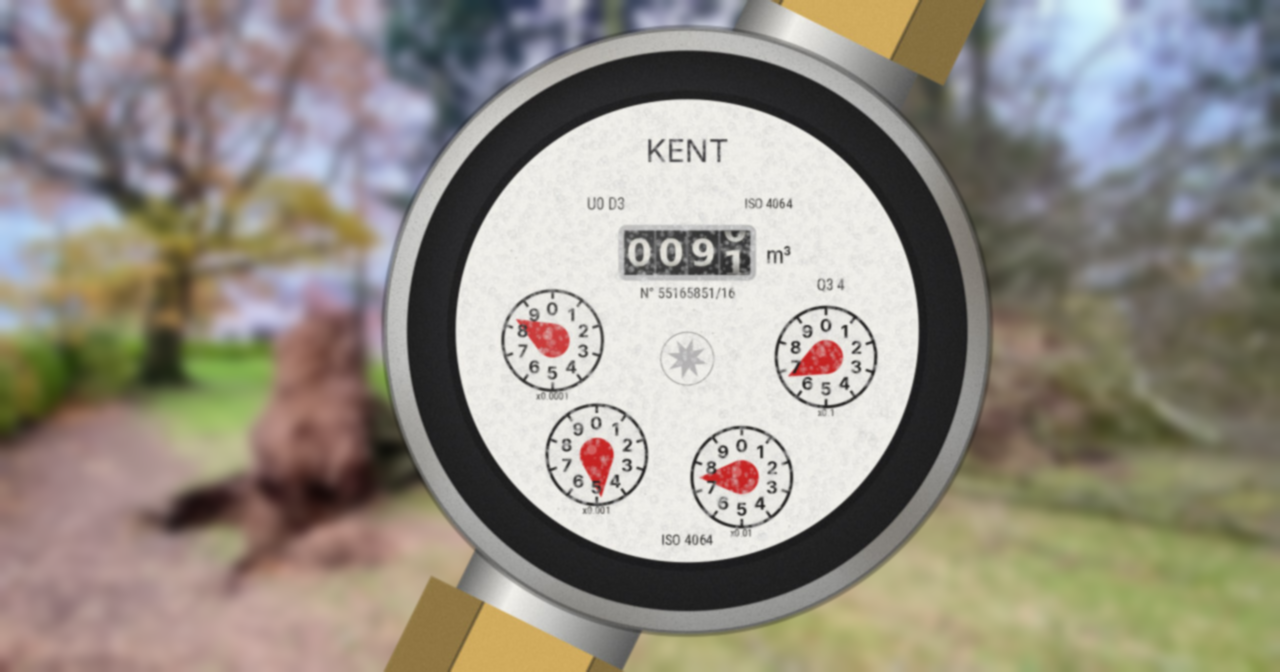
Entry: 90.6748 m³
